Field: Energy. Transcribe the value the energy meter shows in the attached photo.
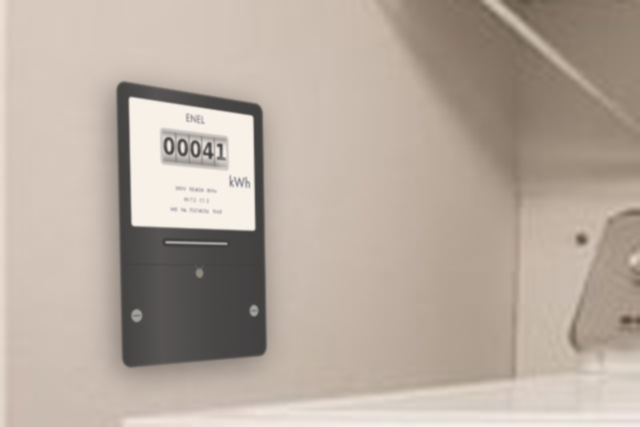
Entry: 41 kWh
